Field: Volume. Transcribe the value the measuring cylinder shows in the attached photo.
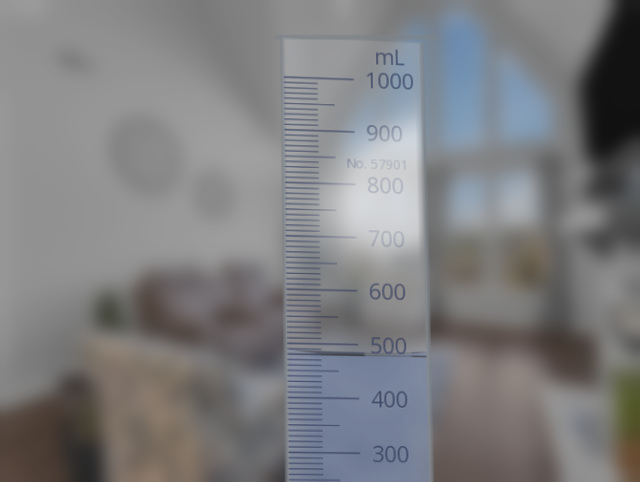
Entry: 480 mL
